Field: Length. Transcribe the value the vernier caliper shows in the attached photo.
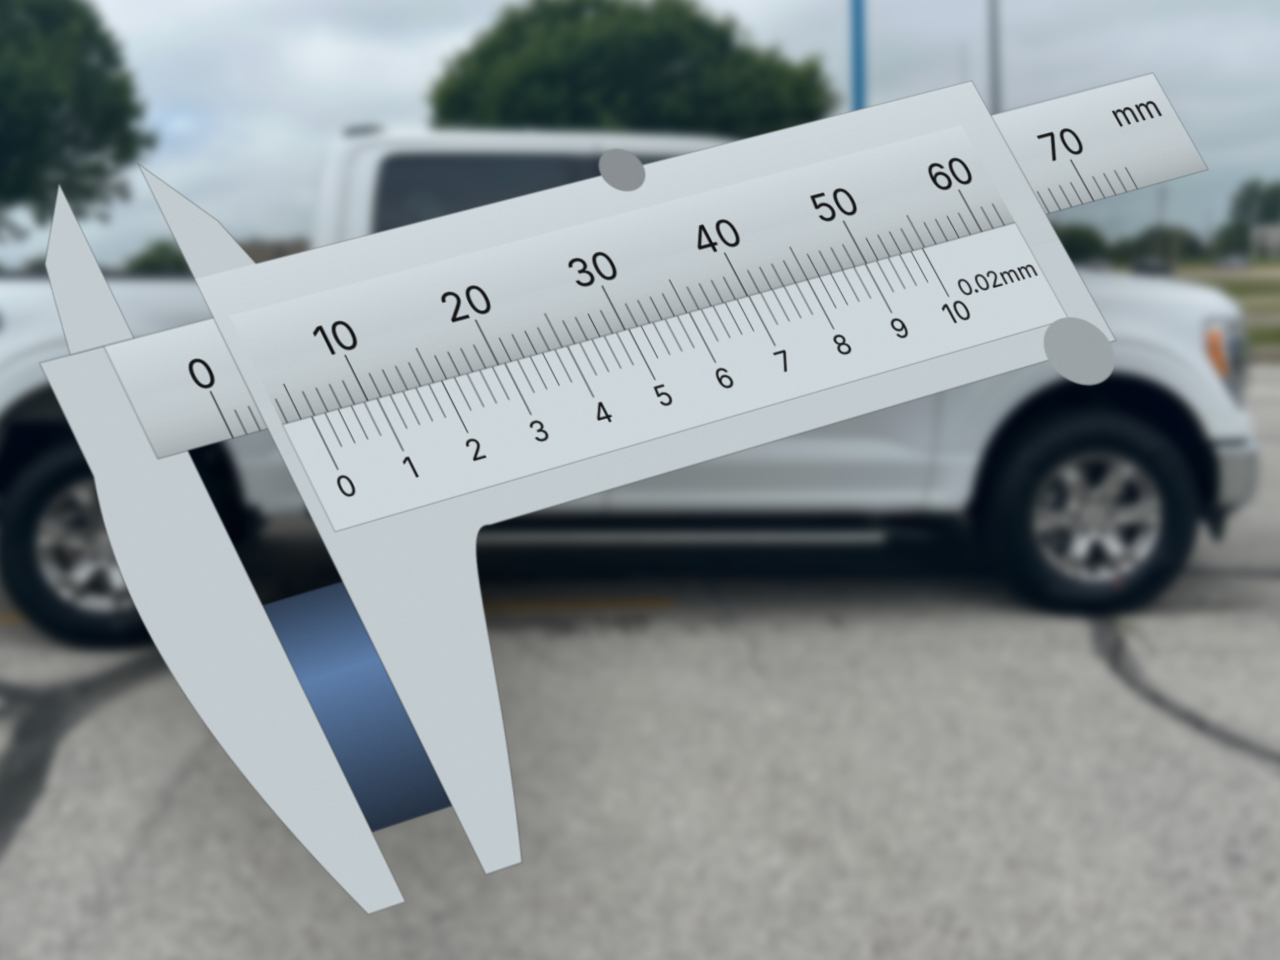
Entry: 5.8 mm
